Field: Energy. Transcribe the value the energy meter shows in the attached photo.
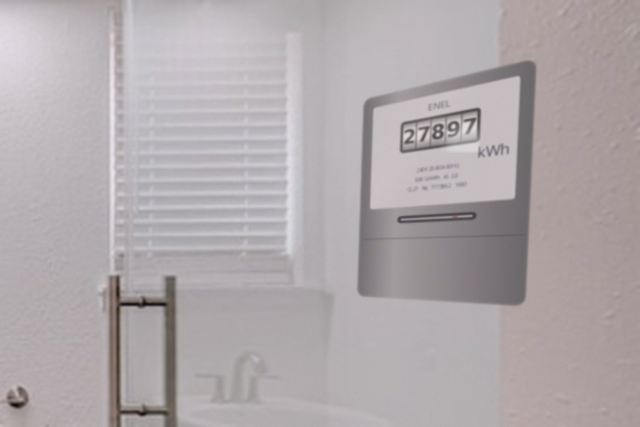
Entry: 27897 kWh
